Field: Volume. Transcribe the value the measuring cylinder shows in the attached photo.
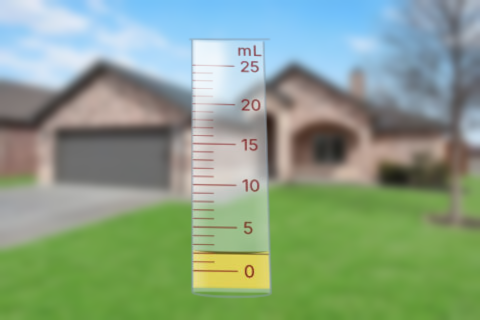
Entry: 2 mL
